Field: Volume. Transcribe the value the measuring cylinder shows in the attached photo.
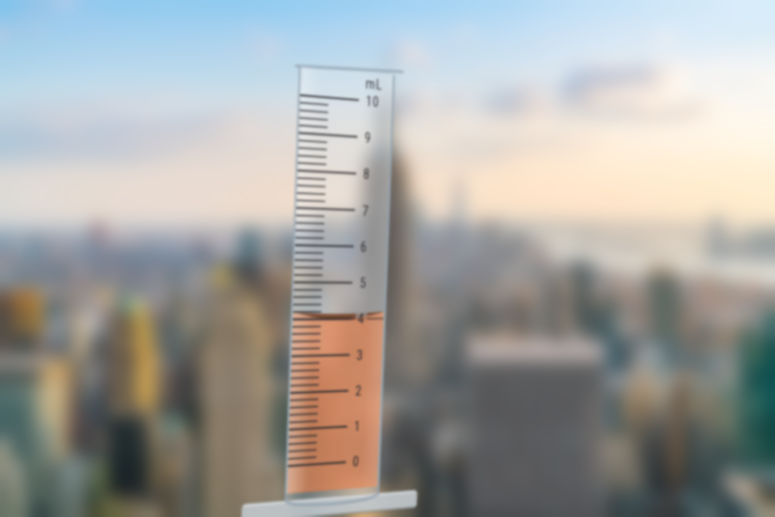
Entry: 4 mL
